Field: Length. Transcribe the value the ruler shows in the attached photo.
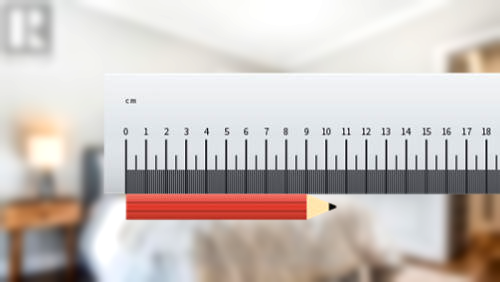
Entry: 10.5 cm
